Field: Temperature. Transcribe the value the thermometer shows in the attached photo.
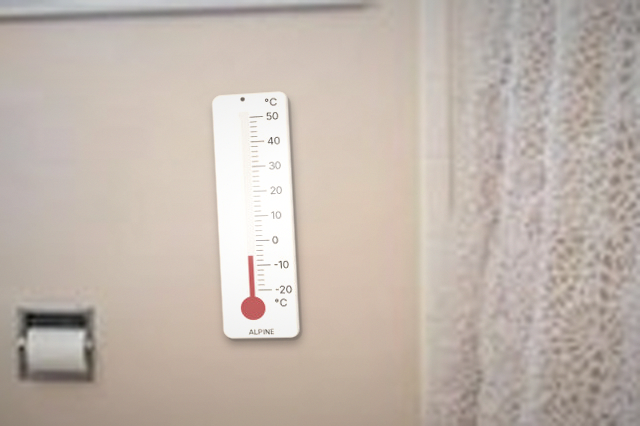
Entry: -6 °C
